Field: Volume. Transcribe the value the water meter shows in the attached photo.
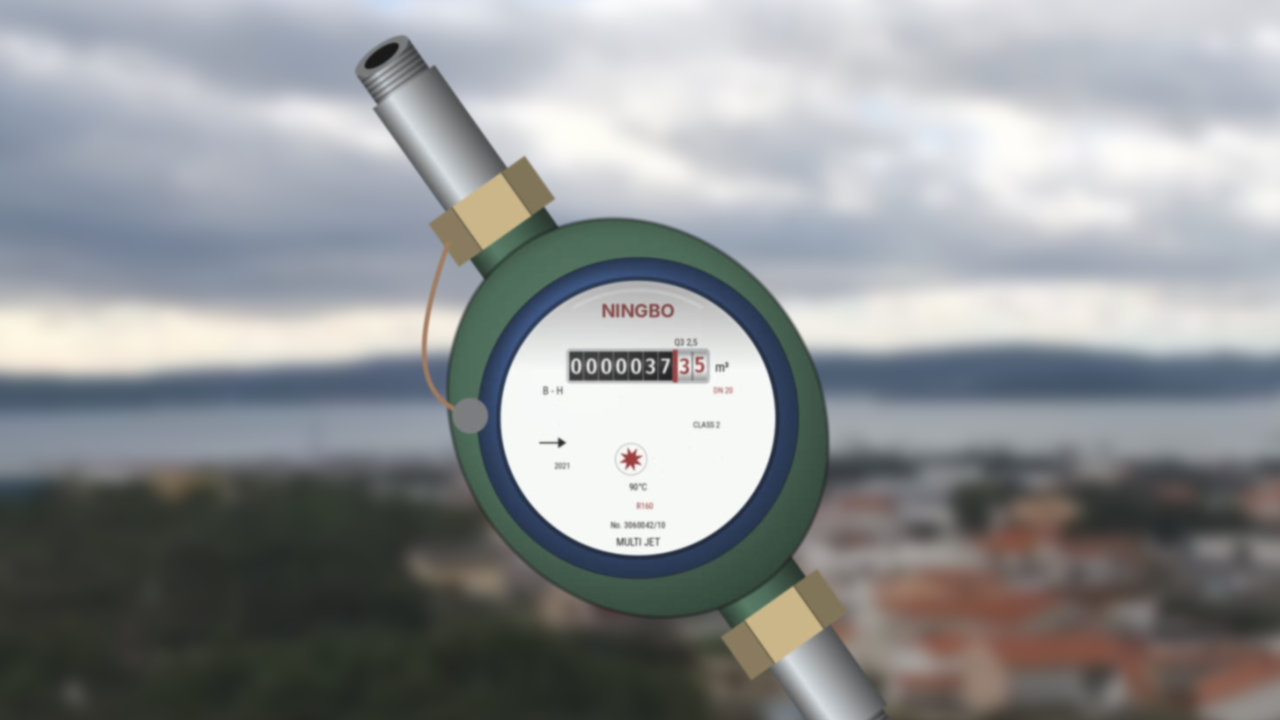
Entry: 37.35 m³
